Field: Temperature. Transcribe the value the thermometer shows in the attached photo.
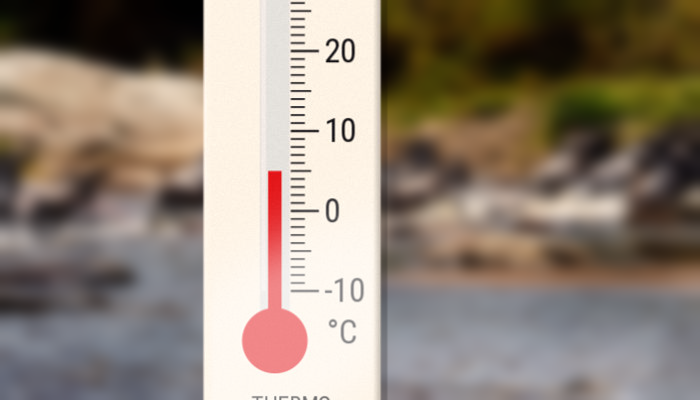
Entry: 5 °C
